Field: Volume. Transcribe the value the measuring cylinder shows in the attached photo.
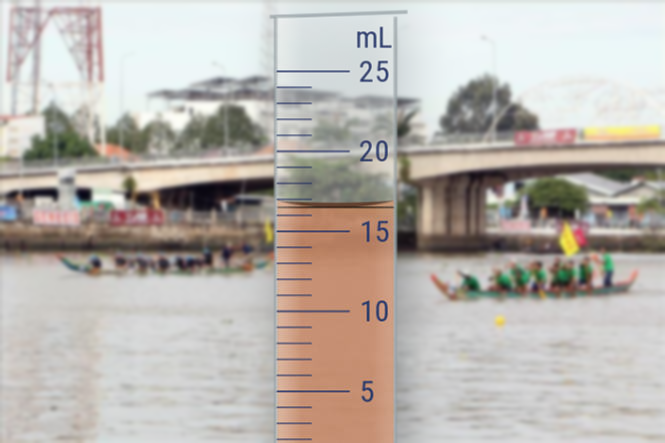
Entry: 16.5 mL
